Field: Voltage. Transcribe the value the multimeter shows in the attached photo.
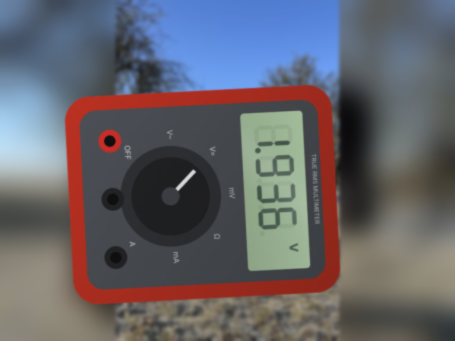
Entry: 1.936 V
